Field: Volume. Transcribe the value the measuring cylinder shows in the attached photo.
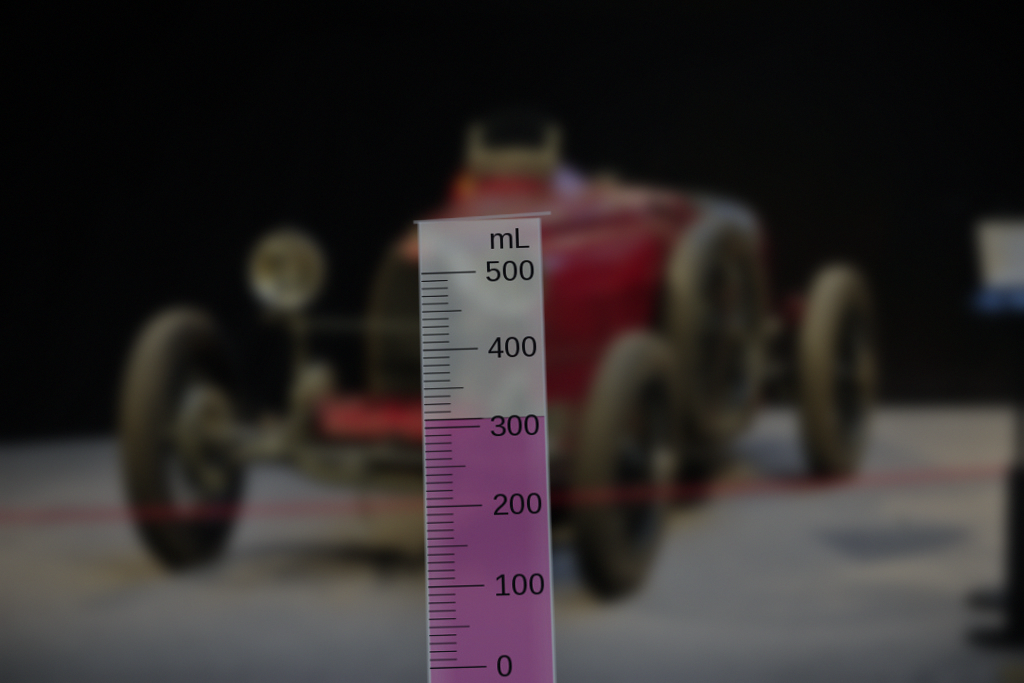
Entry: 310 mL
